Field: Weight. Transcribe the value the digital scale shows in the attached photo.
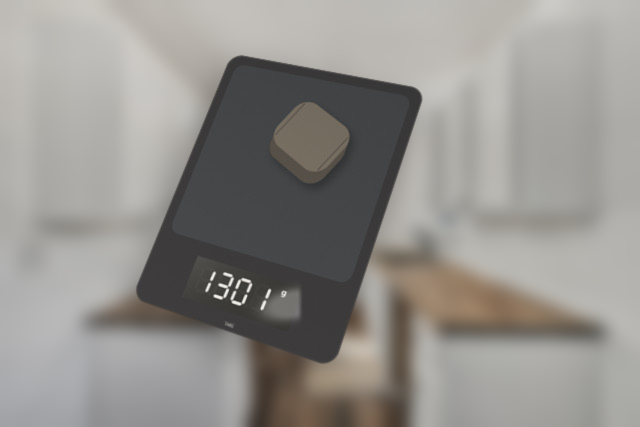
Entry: 1301 g
